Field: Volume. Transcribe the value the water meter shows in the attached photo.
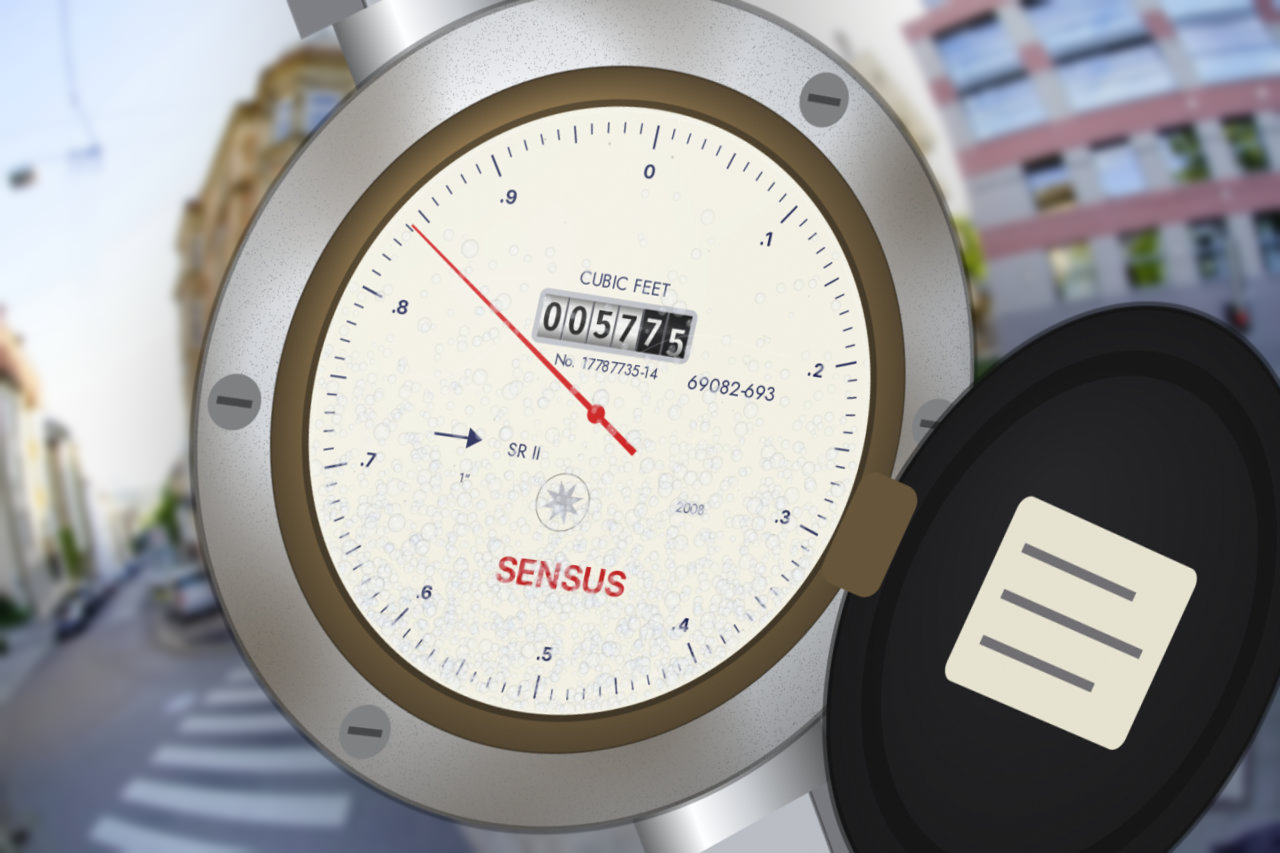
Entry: 5774.84 ft³
